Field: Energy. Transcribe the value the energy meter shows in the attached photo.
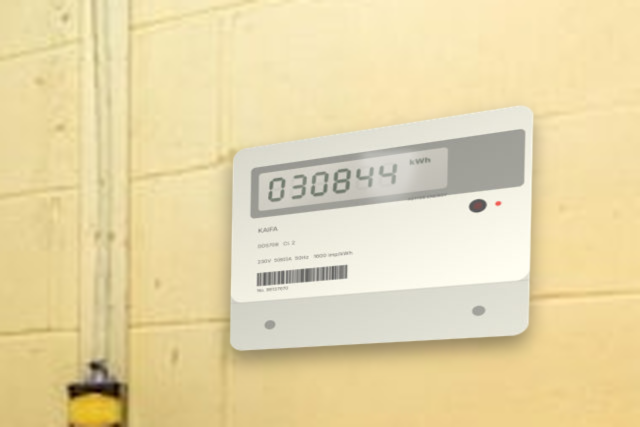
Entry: 30844 kWh
